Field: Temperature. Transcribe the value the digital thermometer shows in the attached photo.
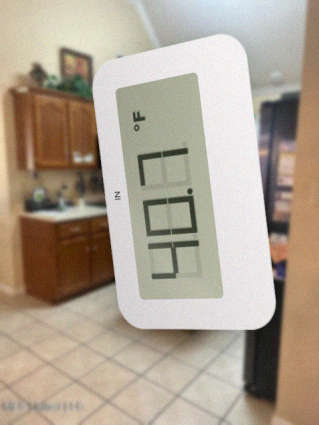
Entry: 40.7 °F
